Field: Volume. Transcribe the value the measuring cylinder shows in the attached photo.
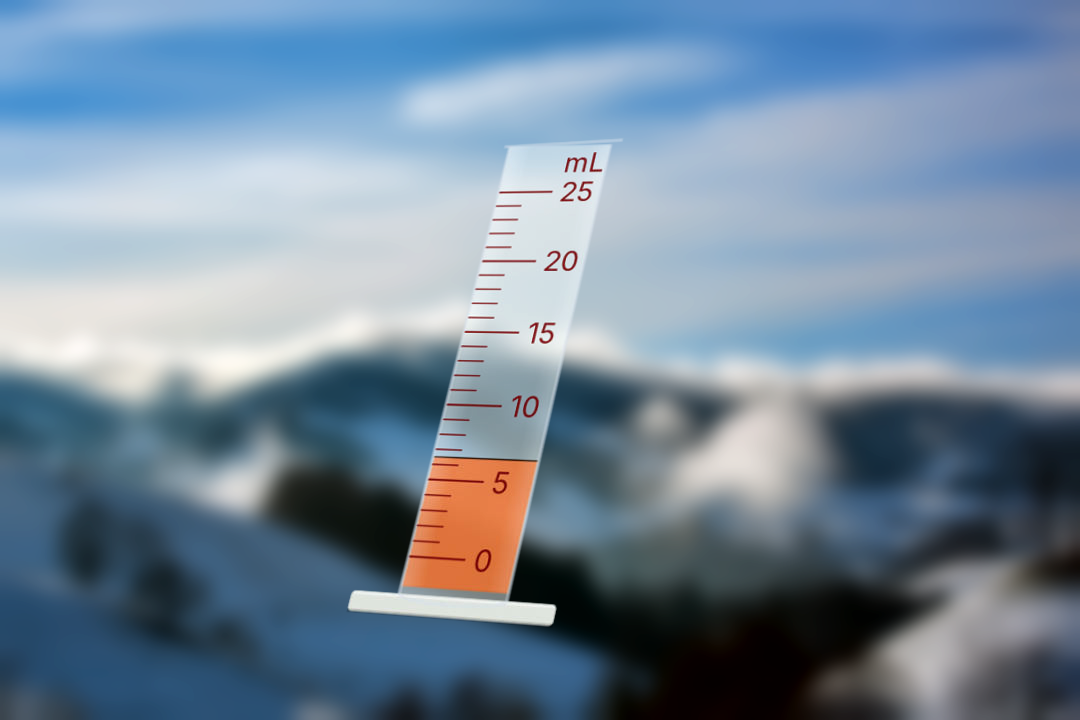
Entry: 6.5 mL
